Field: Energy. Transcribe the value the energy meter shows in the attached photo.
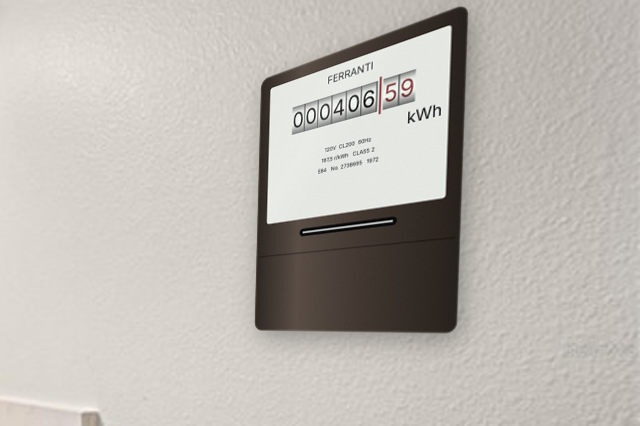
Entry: 406.59 kWh
